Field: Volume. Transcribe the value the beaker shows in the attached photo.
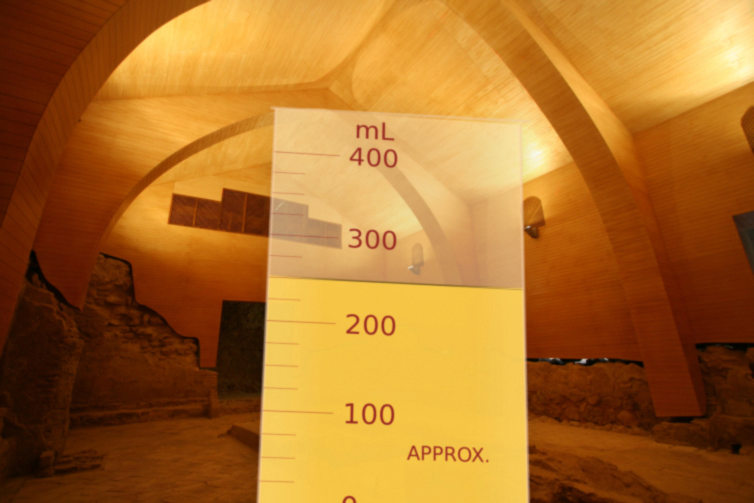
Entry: 250 mL
